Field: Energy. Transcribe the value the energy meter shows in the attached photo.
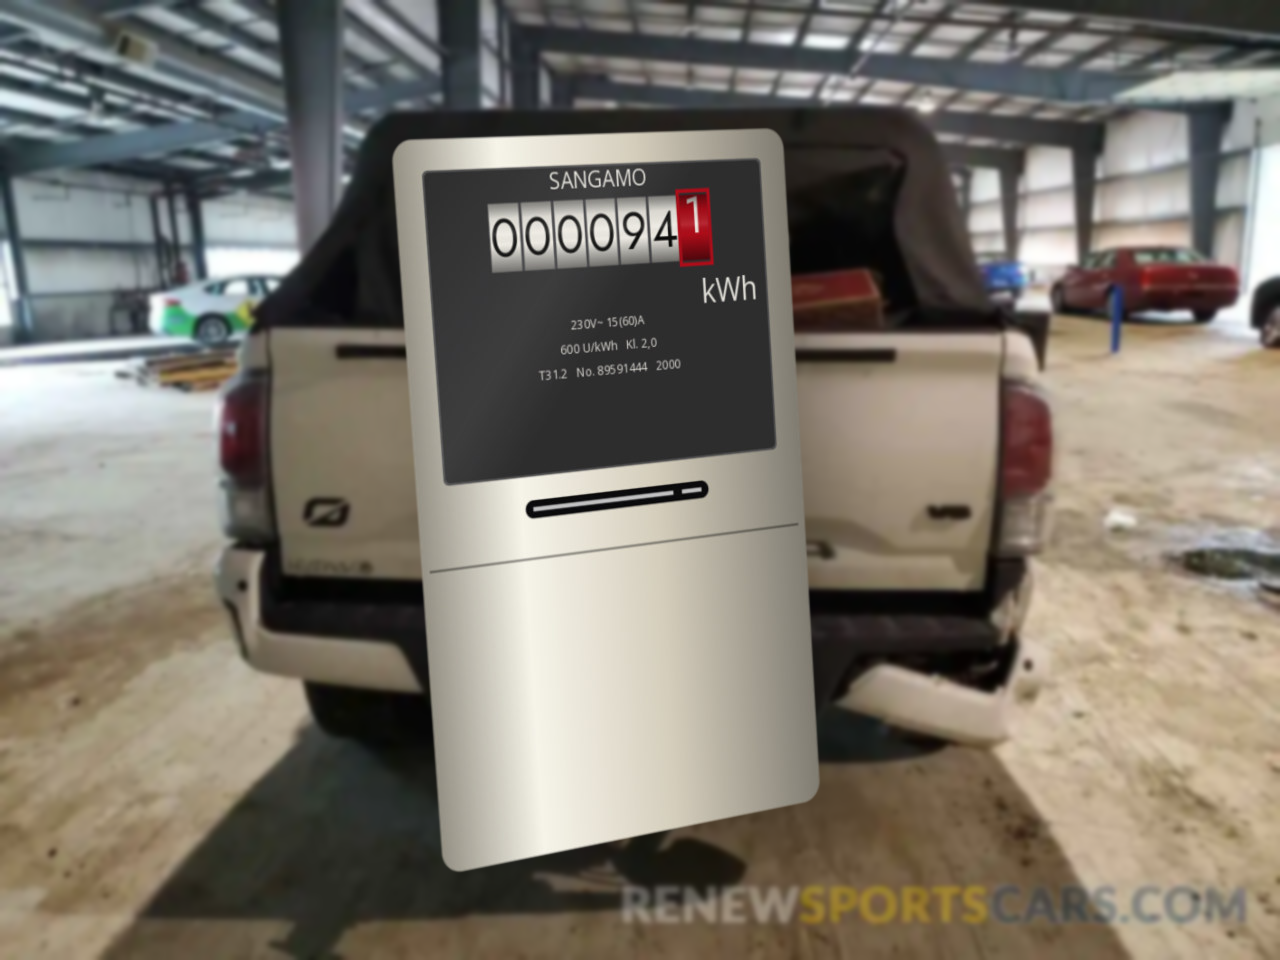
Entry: 94.1 kWh
